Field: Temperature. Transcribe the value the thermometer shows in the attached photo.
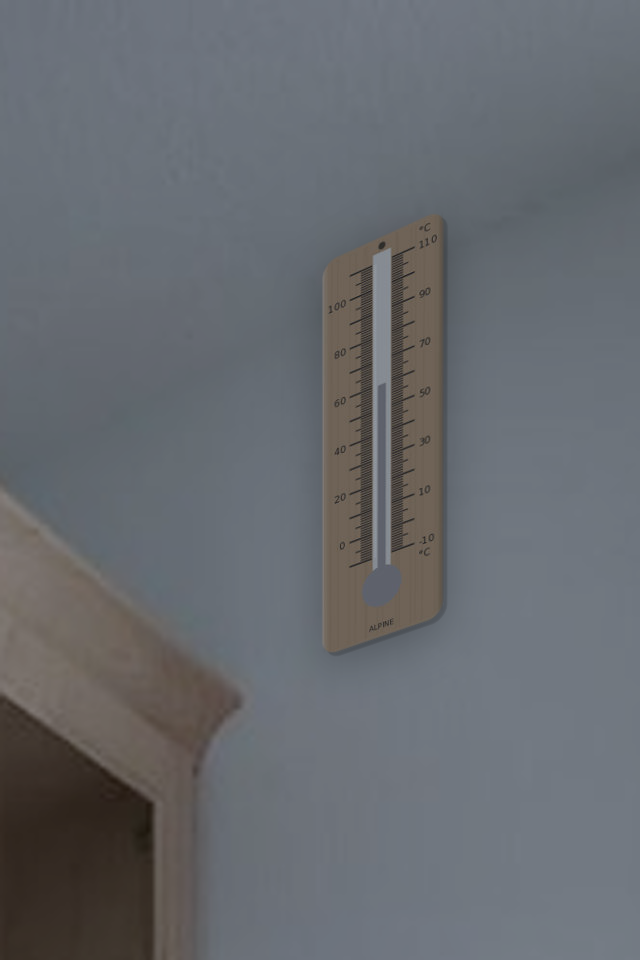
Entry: 60 °C
